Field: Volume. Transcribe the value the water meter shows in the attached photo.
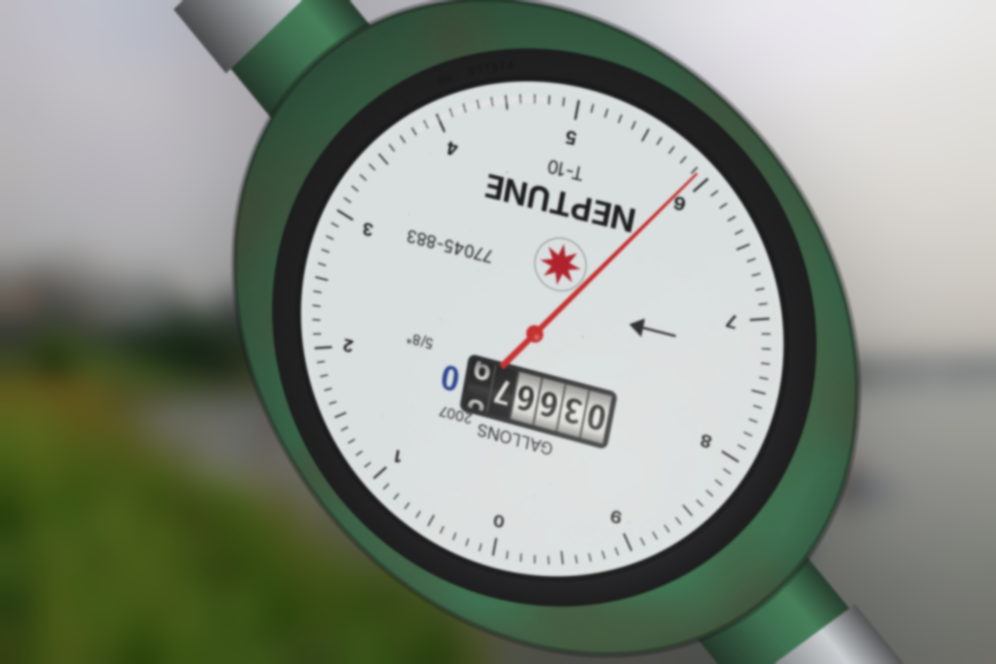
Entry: 366785.9 gal
